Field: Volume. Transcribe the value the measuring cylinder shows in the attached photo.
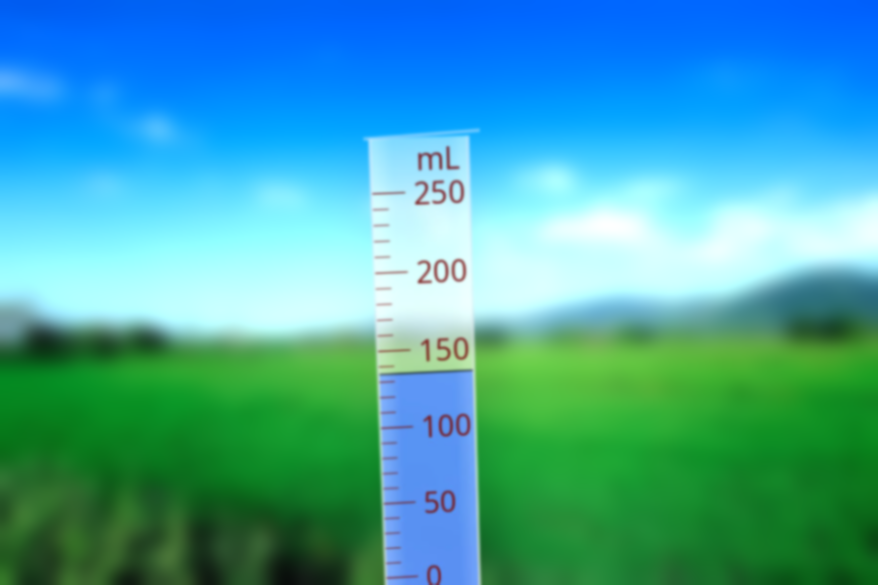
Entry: 135 mL
